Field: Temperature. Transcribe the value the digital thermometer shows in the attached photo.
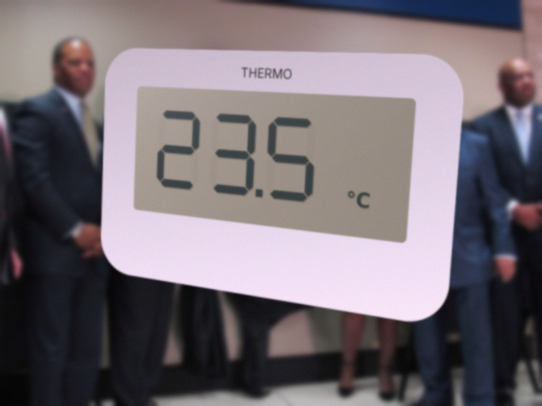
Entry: 23.5 °C
